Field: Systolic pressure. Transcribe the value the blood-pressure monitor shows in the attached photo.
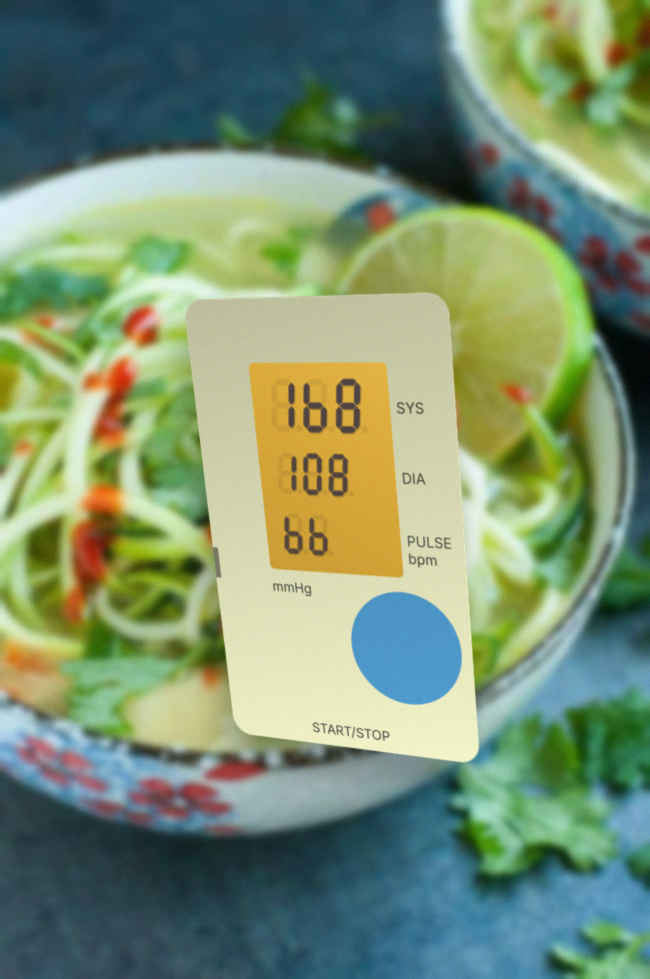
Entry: 168 mmHg
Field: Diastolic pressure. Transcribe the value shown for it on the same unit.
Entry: 108 mmHg
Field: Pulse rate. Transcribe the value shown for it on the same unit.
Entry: 66 bpm
